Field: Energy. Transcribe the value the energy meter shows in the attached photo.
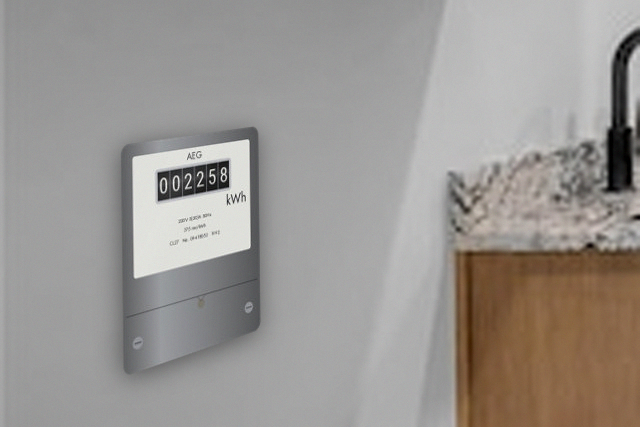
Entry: 2258 kWh
